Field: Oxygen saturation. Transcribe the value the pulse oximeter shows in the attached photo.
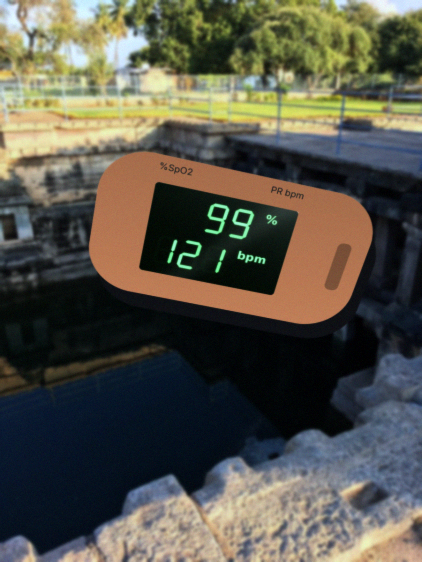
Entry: 99 %
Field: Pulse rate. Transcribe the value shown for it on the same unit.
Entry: 121 bpm
